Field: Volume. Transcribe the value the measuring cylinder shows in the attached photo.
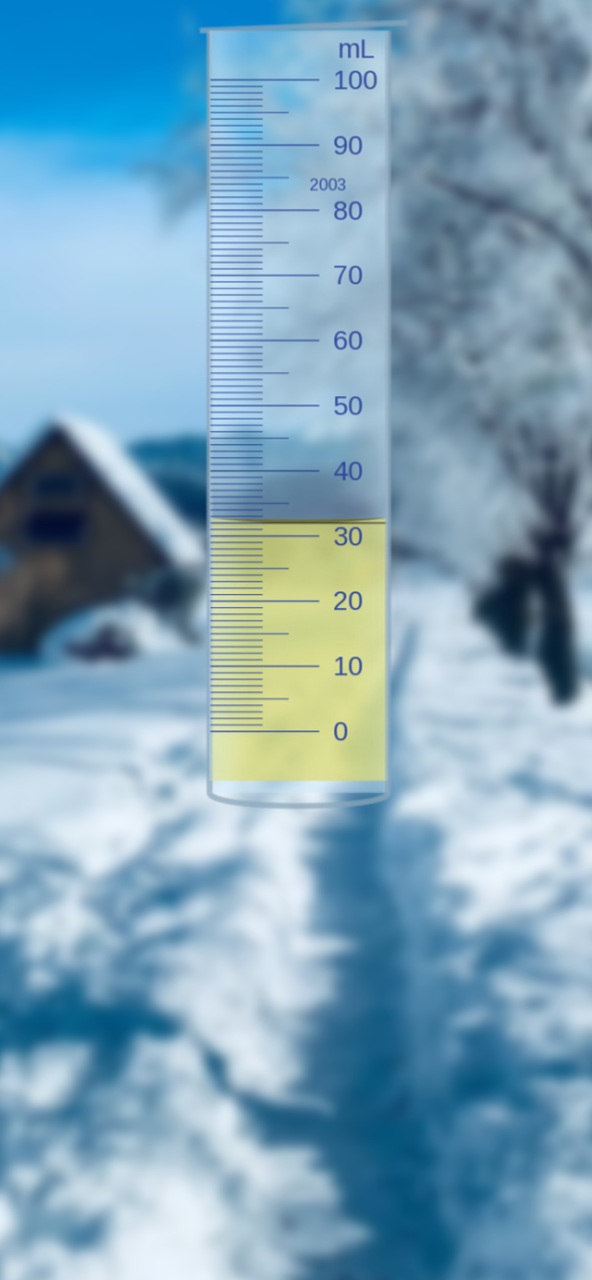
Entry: 32 mL
